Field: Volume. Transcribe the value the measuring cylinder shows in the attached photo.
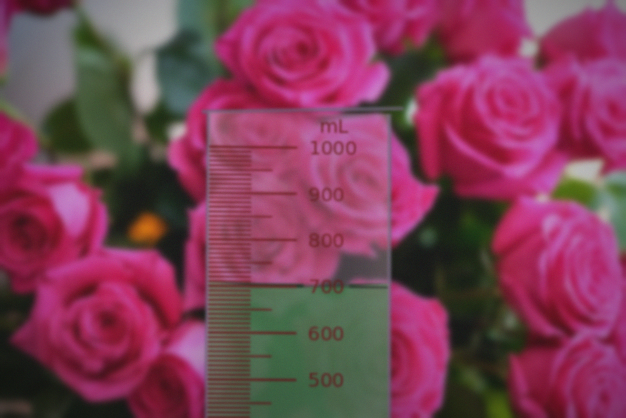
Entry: 700 mL
